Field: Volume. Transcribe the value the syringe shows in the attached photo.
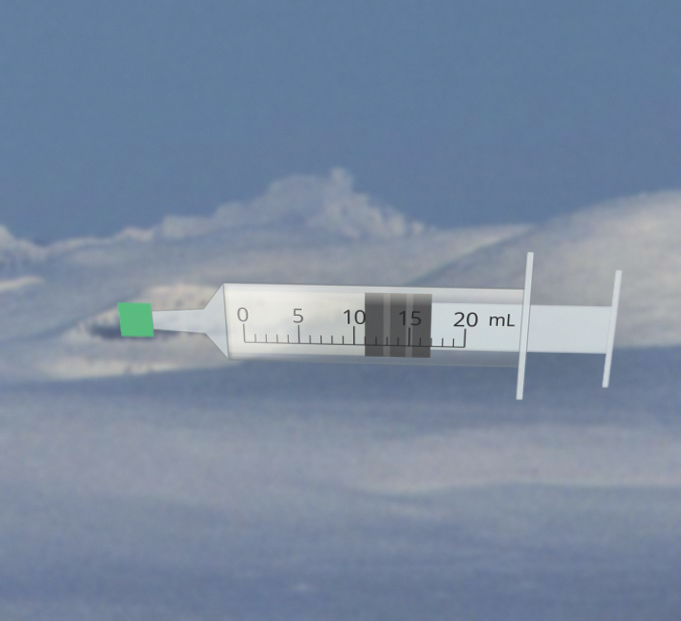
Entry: 11 mL
